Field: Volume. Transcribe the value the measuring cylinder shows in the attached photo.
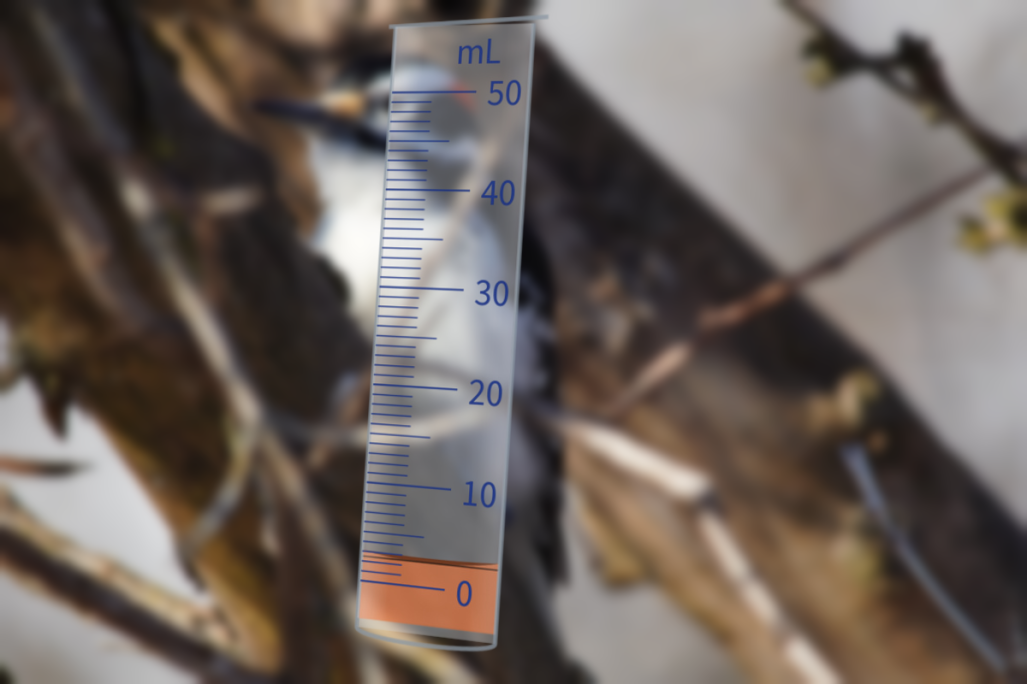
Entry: 2.5 mL
